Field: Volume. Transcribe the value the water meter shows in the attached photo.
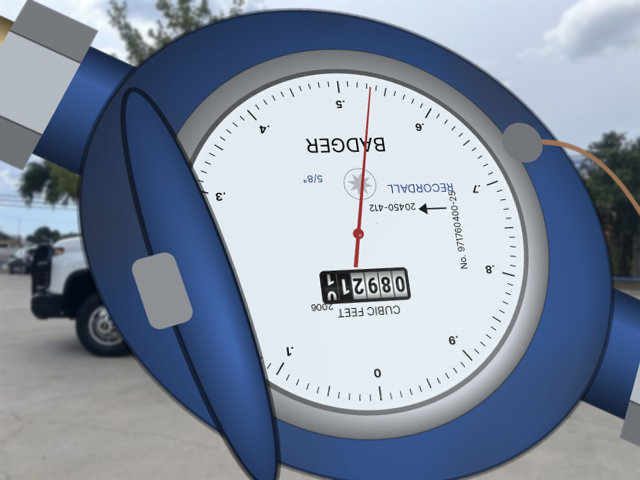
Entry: 89210.53 ft³
